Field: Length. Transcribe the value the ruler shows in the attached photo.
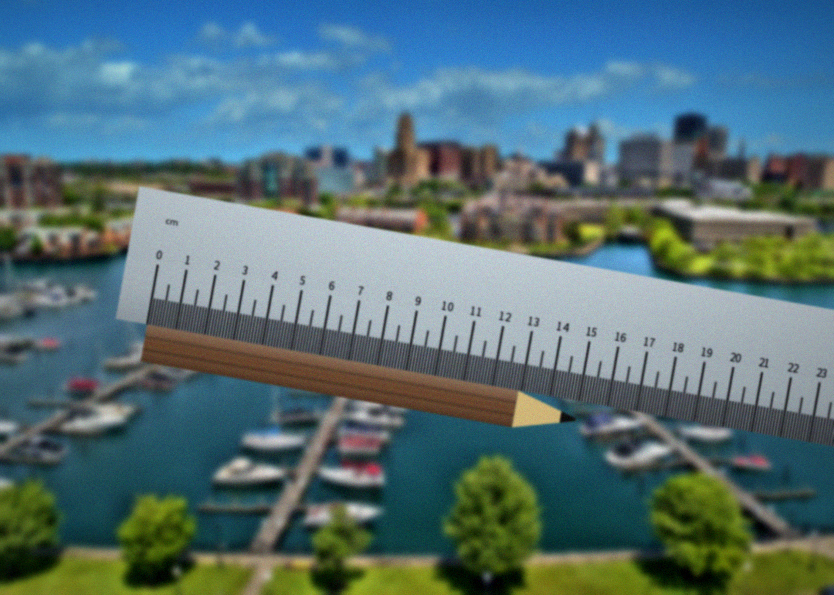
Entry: 15 cm
